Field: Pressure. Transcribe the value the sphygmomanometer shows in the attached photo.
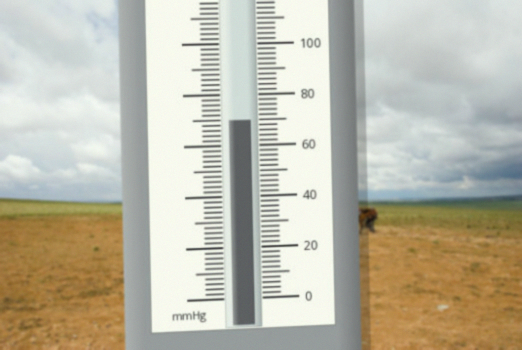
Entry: 70 mmHg
